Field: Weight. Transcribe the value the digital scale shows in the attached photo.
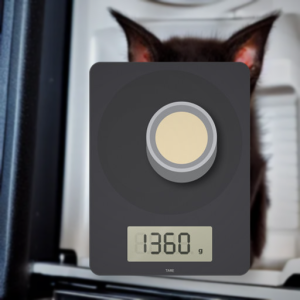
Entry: 1360 g
